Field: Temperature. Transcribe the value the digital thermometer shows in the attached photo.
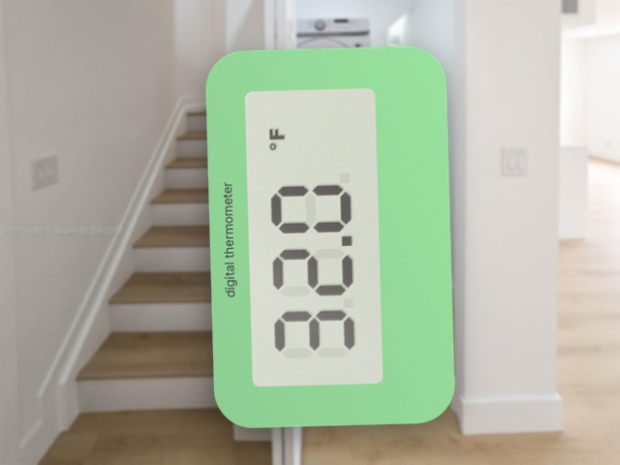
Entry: 32.0 °F
